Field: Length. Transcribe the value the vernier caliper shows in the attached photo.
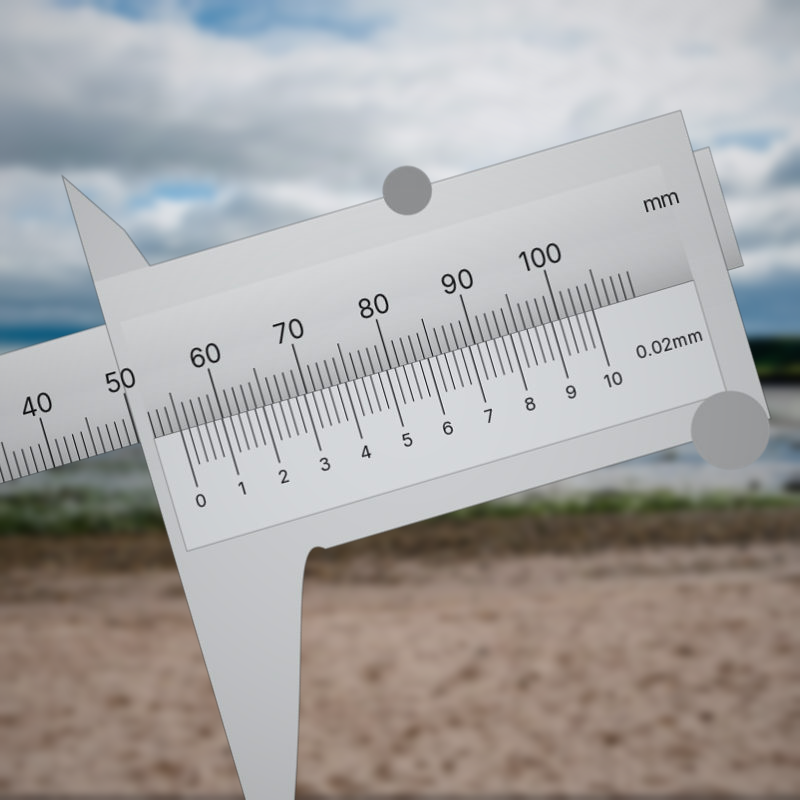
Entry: 55.0 mm
